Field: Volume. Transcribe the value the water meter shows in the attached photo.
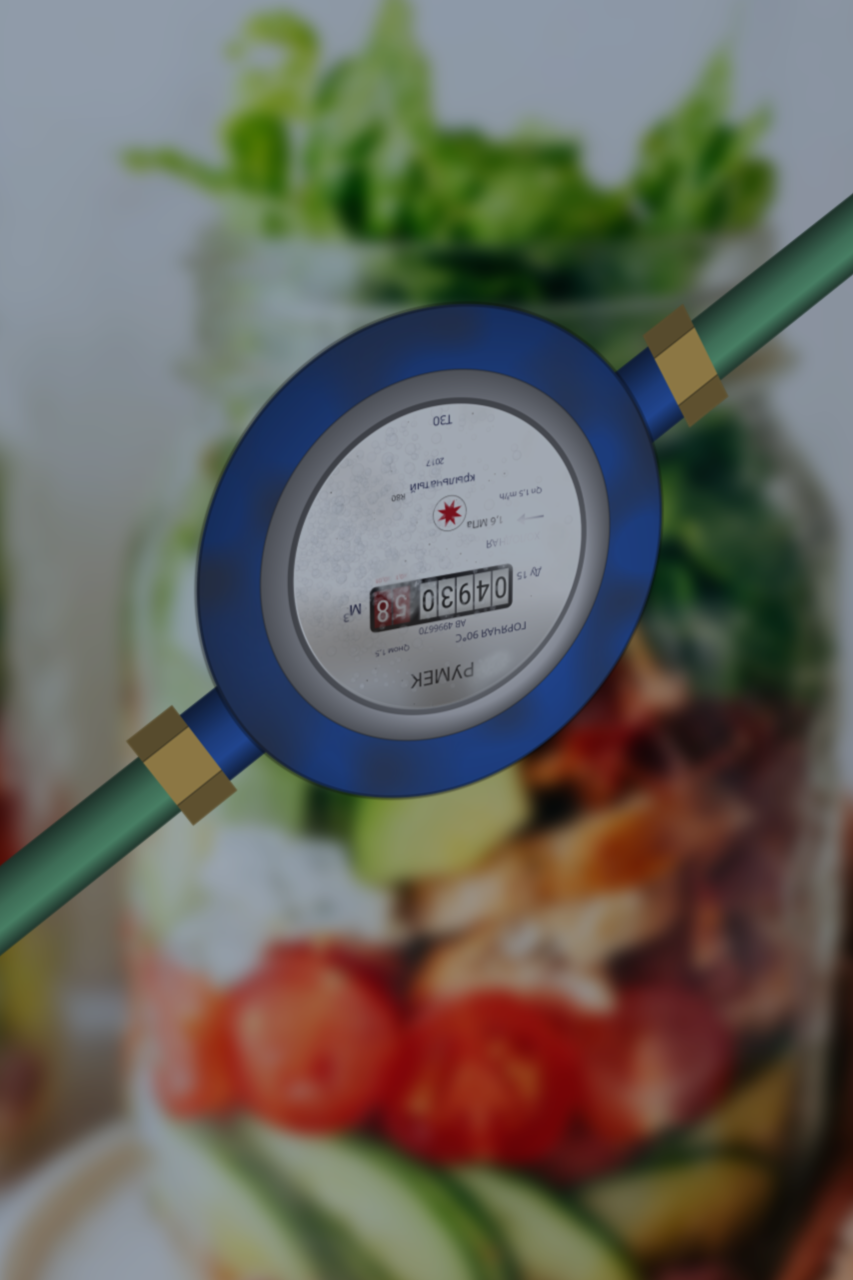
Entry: 4930.58 m³
